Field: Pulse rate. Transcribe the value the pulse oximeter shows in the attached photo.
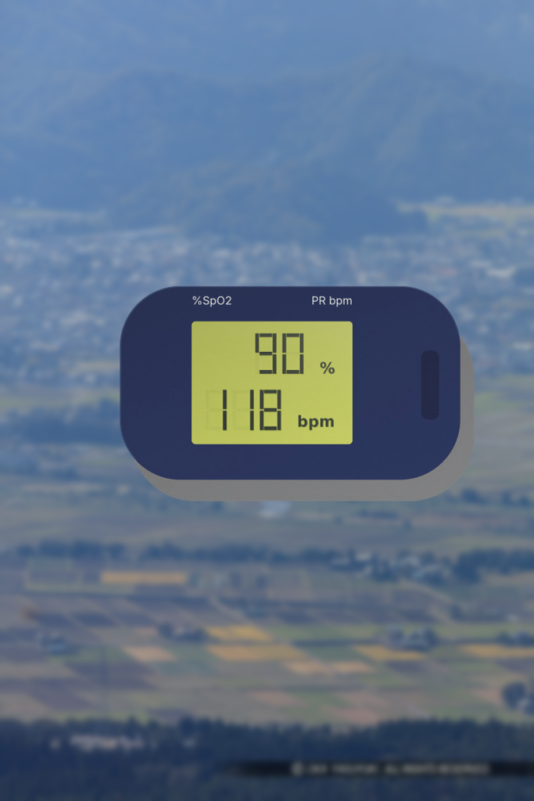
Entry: 118 bpm
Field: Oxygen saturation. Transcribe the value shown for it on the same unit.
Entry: 90 %
